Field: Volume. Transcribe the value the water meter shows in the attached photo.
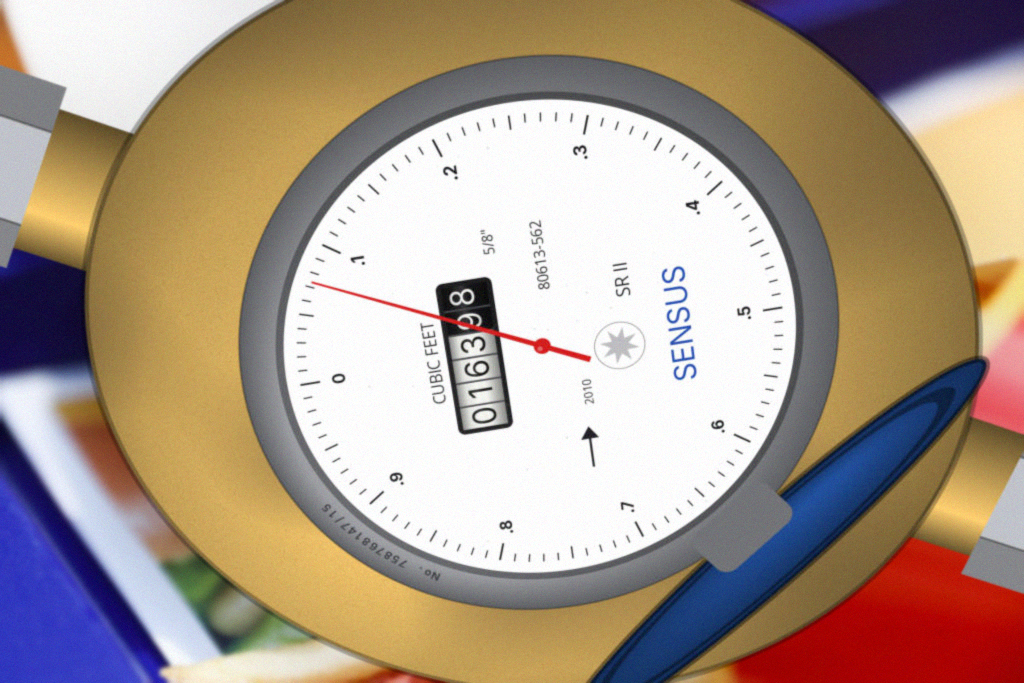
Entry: 16398.07 ft³
